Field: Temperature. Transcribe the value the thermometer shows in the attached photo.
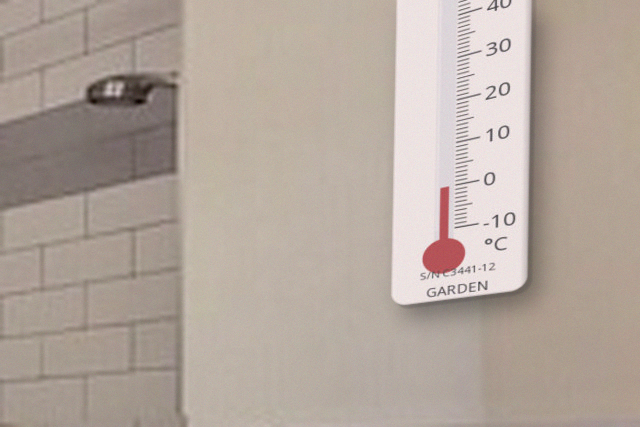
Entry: 0 °C
